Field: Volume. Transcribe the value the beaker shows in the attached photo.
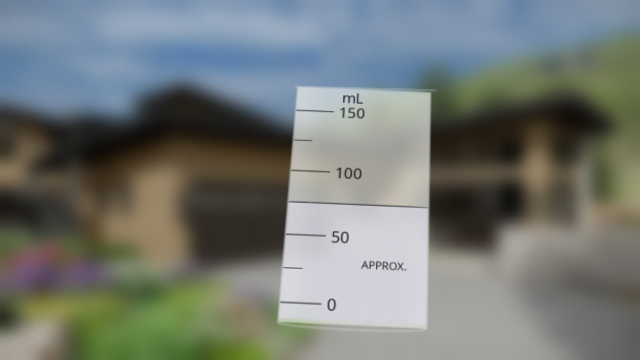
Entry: 75 mL
